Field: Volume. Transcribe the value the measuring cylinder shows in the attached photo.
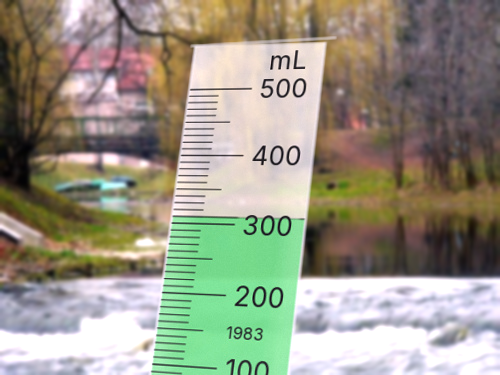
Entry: 310 mL
